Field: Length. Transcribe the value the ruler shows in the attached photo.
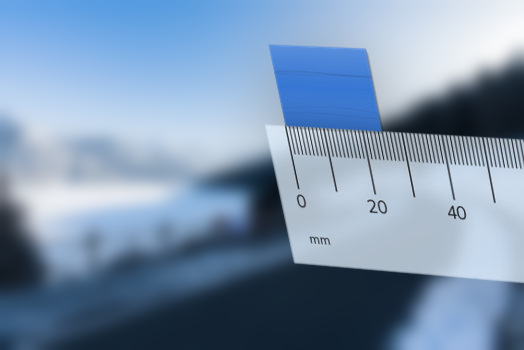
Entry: 25 mm
